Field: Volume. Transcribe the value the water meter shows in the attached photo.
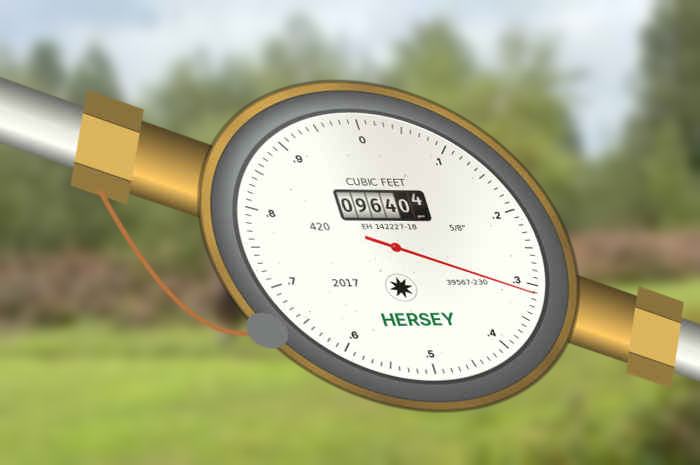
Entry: 96404.31 ft³
